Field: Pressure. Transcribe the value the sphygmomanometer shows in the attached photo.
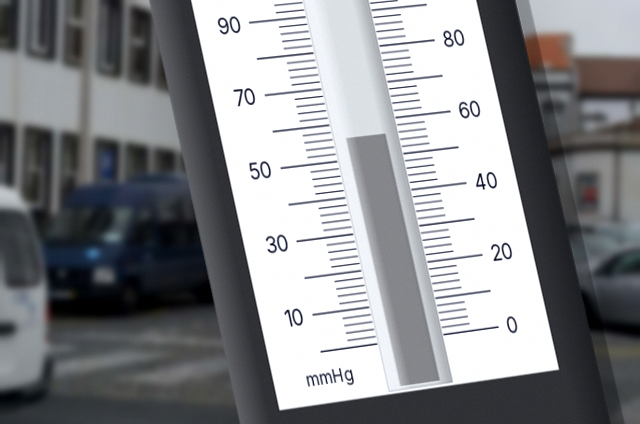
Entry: 56 mmHg
